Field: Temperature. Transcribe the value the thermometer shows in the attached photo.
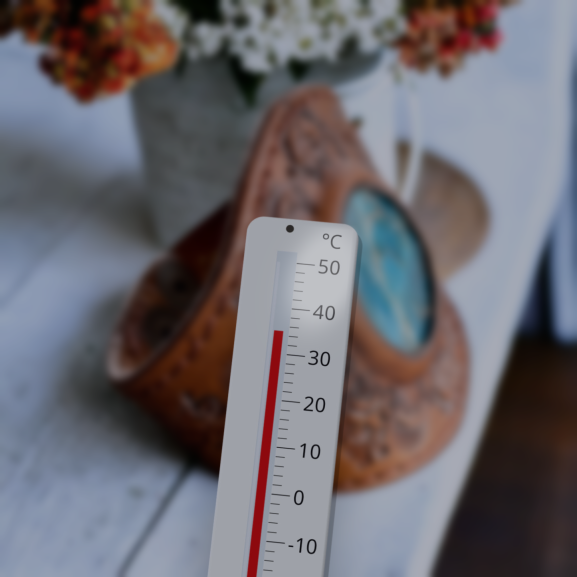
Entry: 35 °C
